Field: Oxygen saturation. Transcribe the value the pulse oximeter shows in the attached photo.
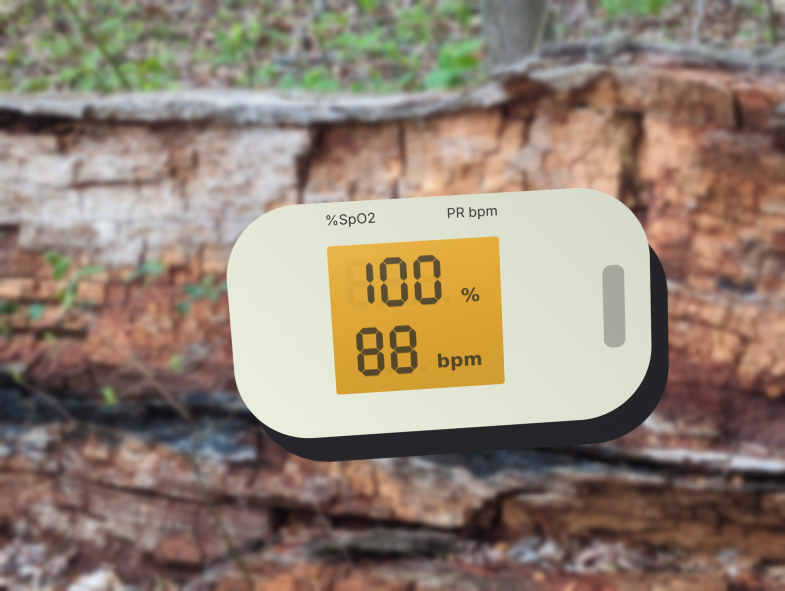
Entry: 100 %
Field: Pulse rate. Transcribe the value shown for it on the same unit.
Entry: 88 bpm
